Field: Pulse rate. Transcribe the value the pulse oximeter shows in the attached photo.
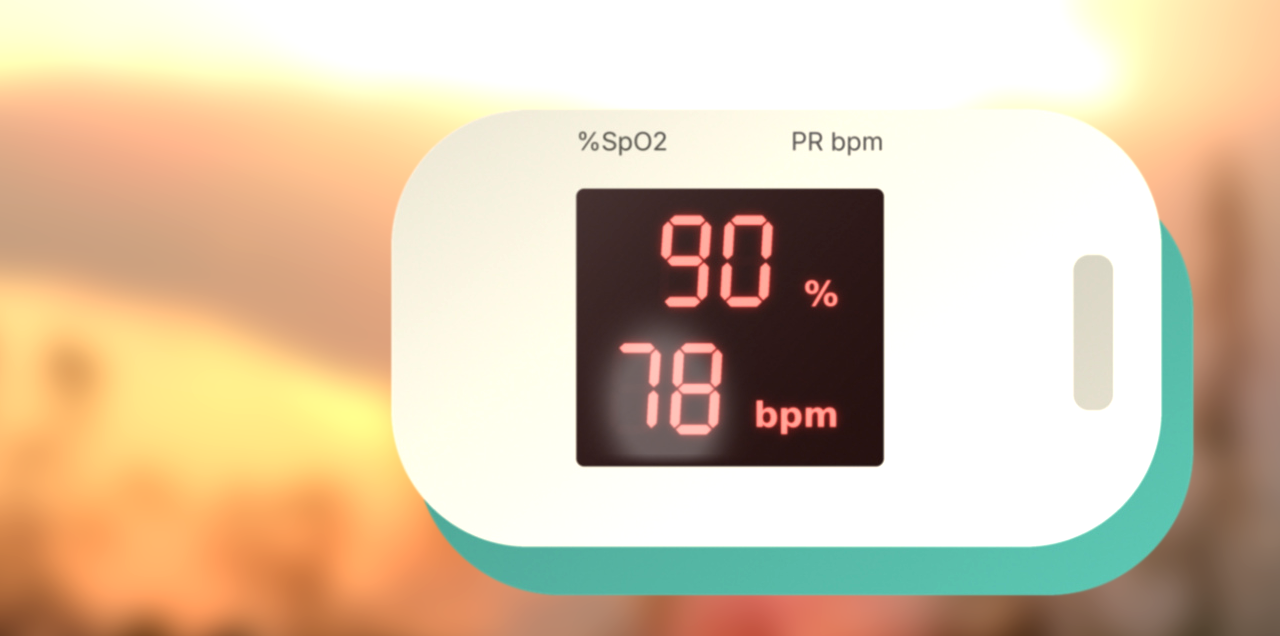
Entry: 78 bpm
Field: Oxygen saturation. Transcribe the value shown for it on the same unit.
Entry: 90 %
